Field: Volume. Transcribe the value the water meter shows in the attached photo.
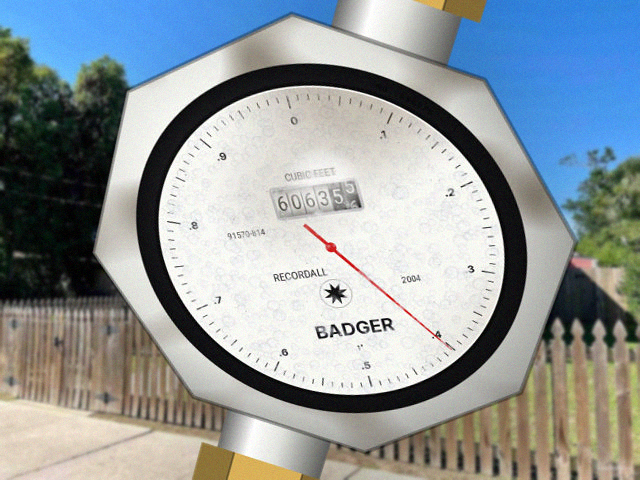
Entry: 606355.40 ft³
